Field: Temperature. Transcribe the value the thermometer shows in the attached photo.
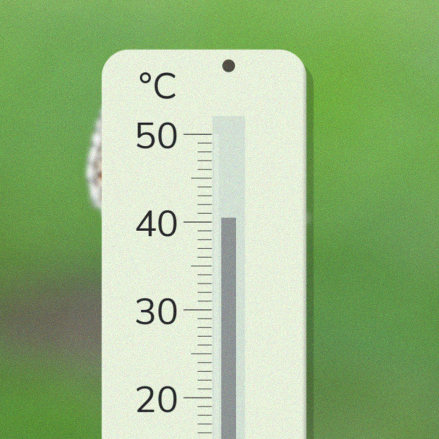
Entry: 40.5 °C
